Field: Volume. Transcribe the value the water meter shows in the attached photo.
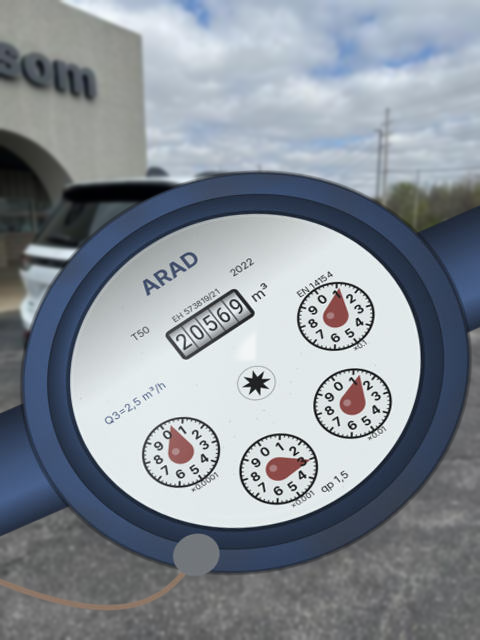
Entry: 20569.1130 m³
